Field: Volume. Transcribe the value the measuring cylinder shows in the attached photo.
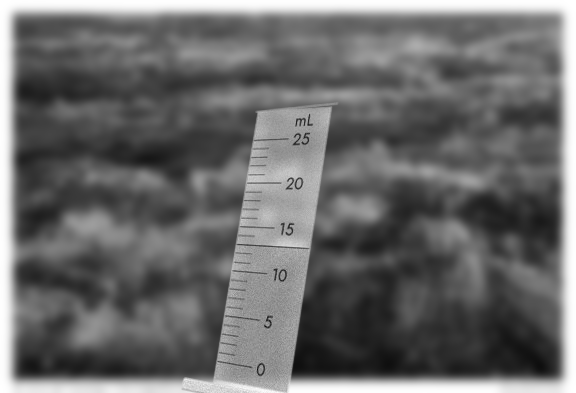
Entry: 13 mL
